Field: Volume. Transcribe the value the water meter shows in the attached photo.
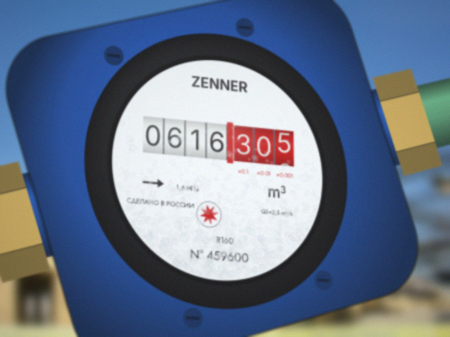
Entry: 616.305 m³
